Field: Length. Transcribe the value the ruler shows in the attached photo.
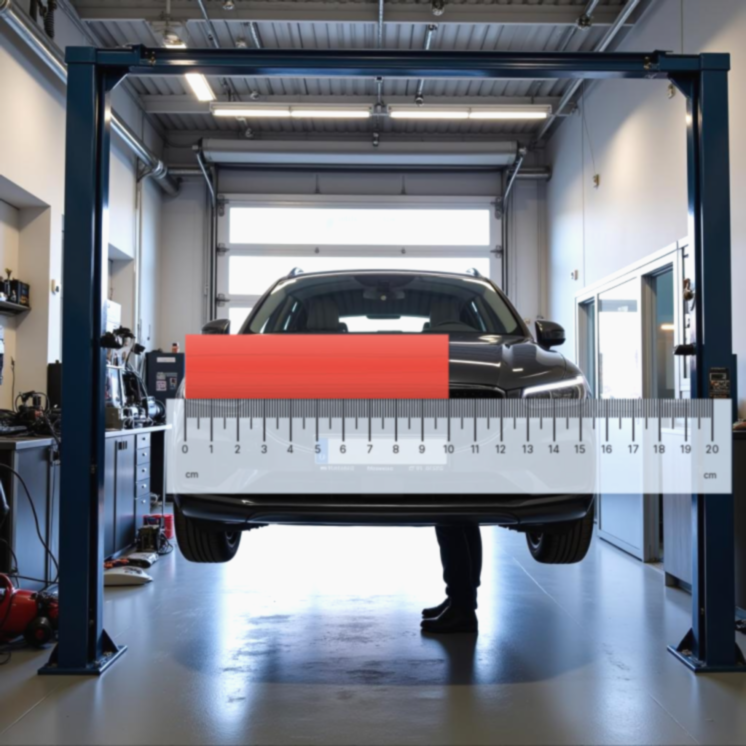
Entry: 10 cm
